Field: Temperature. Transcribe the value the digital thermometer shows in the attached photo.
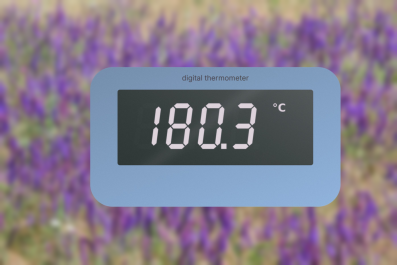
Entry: 180.3 °C
